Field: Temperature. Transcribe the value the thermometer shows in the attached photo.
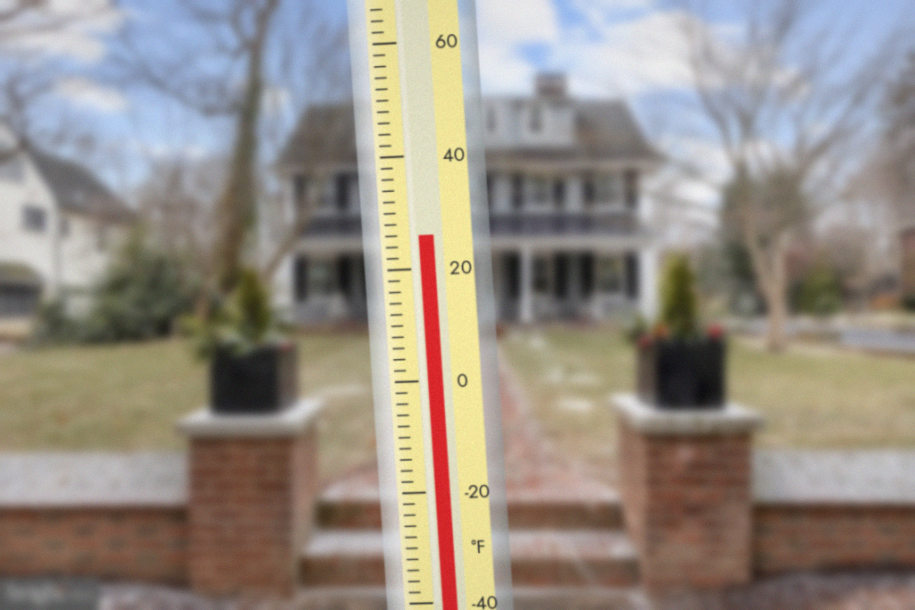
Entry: 26 °F
